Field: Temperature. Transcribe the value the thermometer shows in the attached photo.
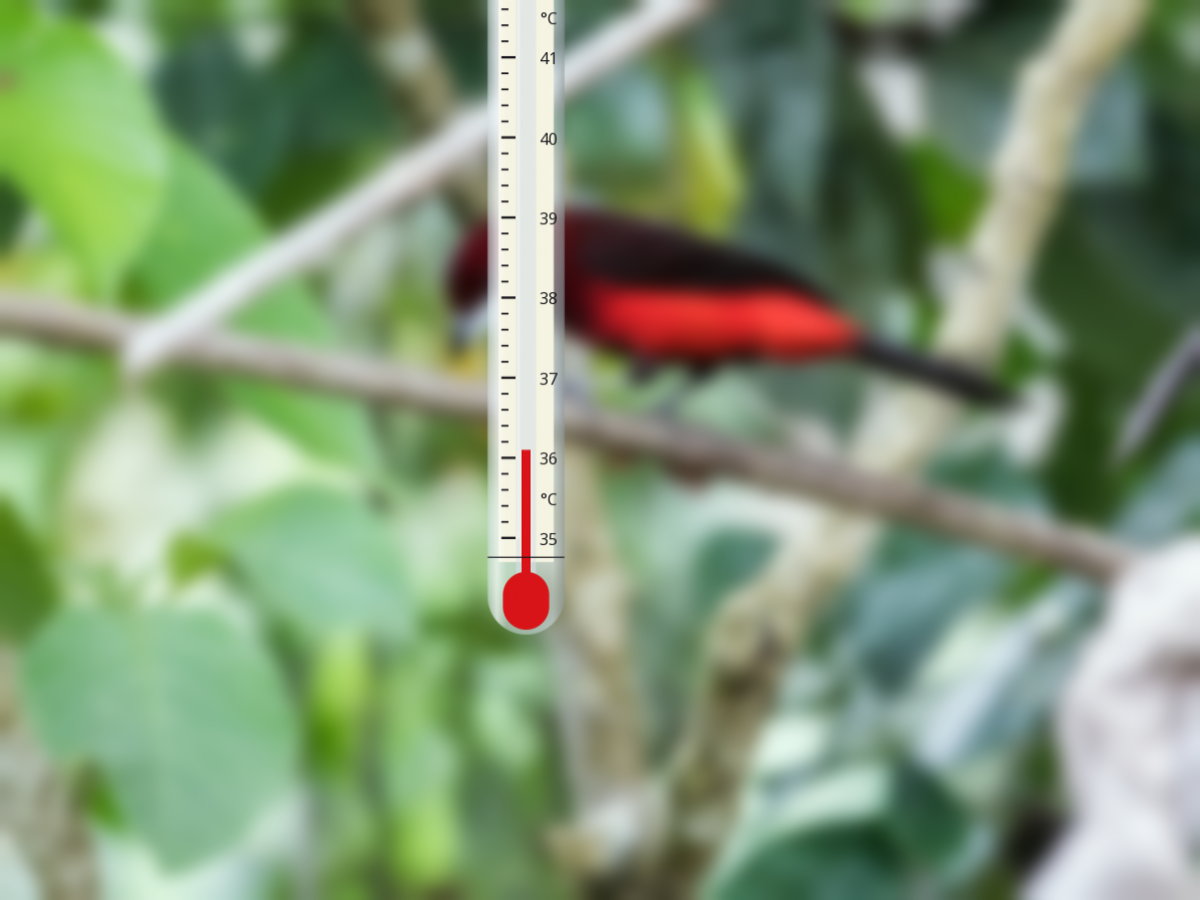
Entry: 36.1 °C
